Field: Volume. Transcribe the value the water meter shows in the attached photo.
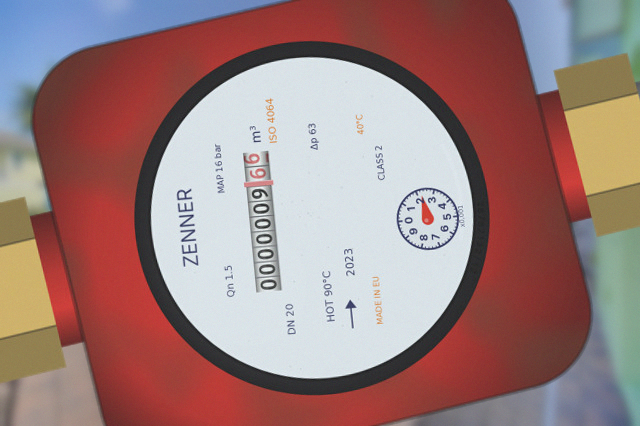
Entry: 9.662 m³
